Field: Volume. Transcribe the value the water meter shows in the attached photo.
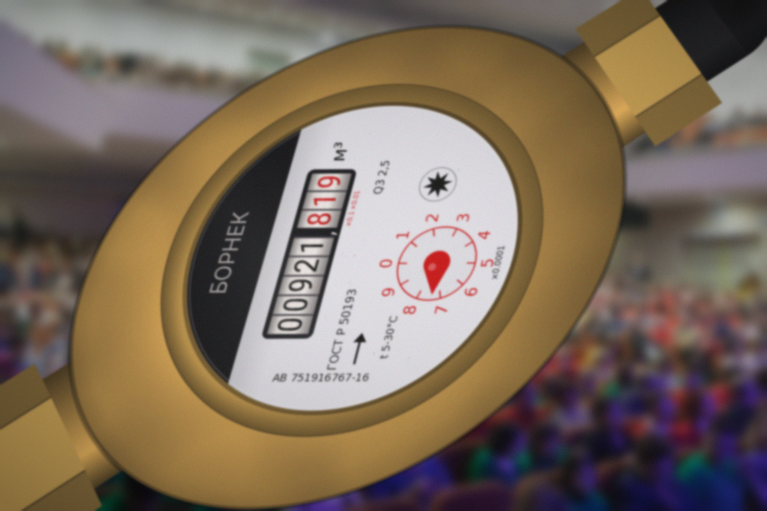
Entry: 921.8197 m³
